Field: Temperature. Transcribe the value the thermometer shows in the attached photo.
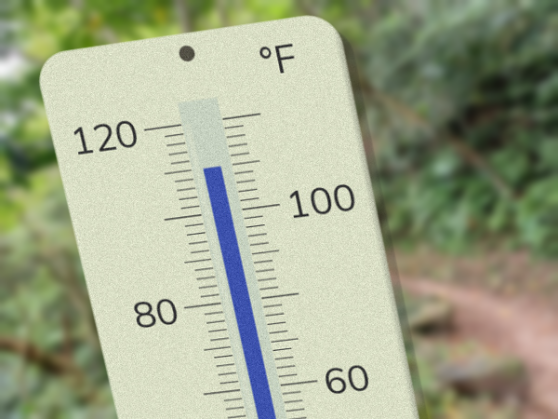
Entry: 110 °F
